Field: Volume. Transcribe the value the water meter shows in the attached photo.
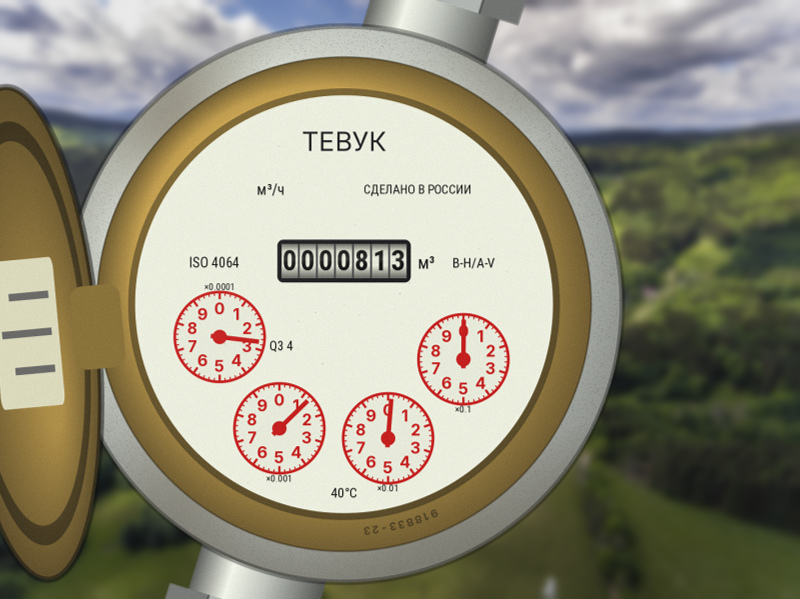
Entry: 813.0012 m³
